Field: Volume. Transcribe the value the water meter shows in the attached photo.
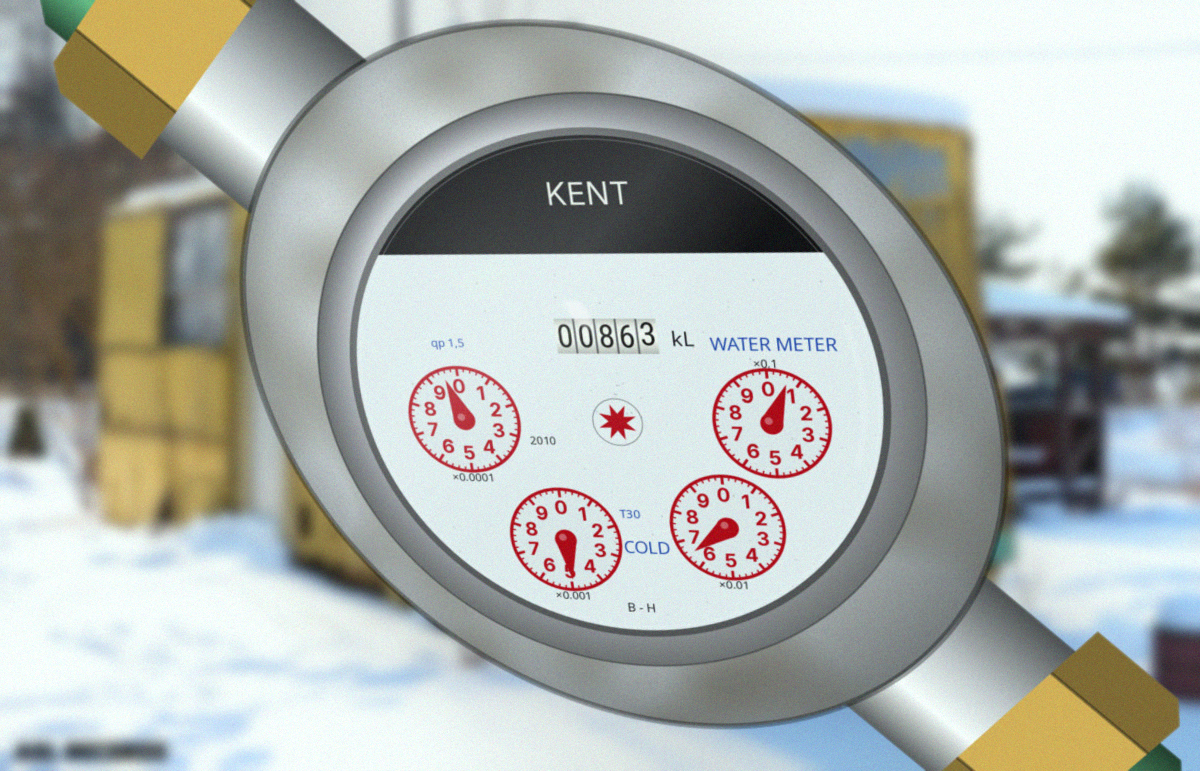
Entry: 863.0649 kL
